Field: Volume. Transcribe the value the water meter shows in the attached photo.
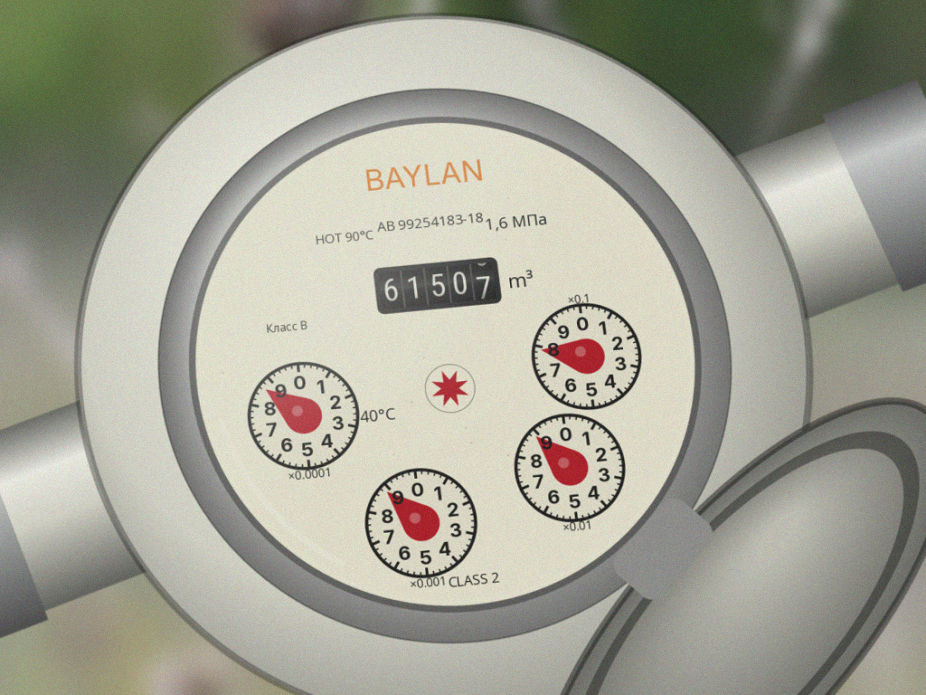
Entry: 61506.7888 m³
